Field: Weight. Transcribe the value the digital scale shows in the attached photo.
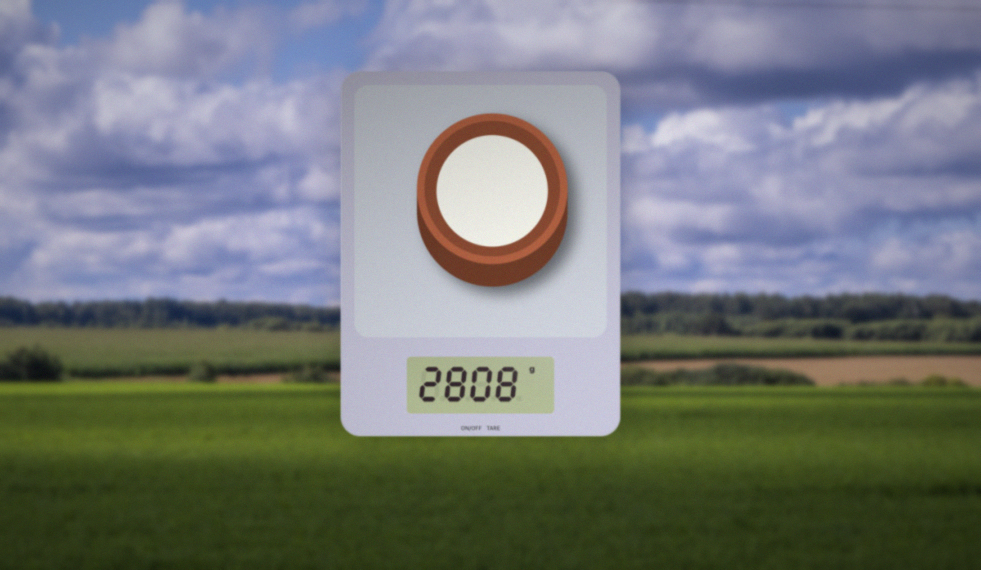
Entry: 2808 g
